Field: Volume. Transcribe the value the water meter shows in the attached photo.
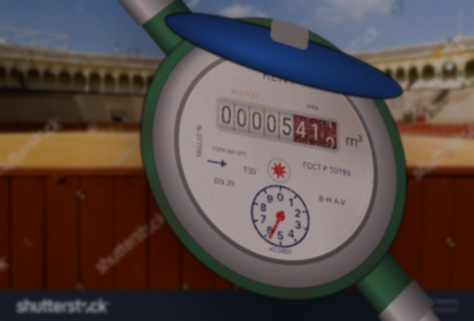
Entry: 5.4115 m³
